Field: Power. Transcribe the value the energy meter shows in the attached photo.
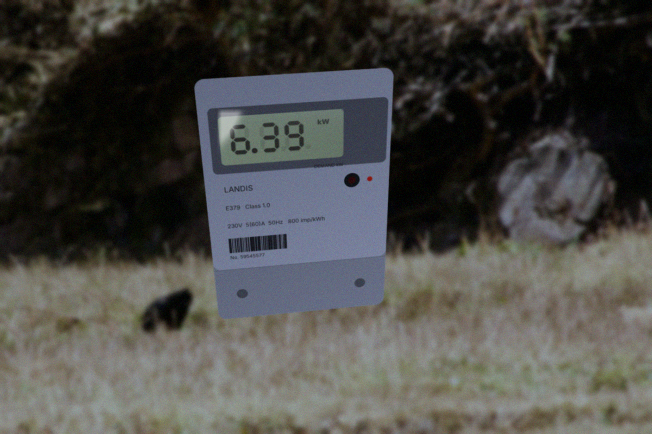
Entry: 6.39 kW
